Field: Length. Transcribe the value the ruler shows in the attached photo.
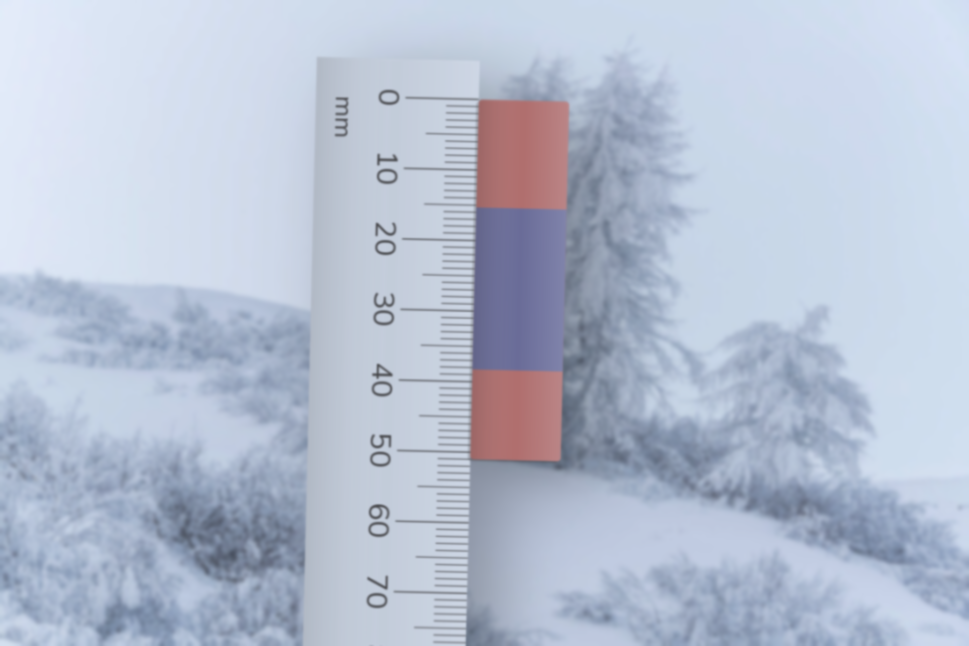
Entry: 51 mm
